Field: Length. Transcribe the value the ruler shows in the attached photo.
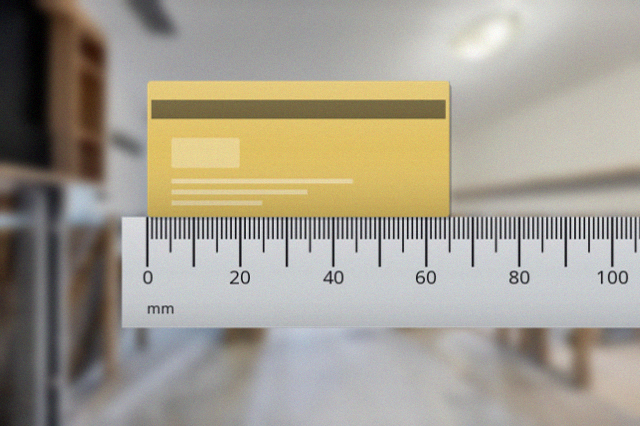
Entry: 65 mm
